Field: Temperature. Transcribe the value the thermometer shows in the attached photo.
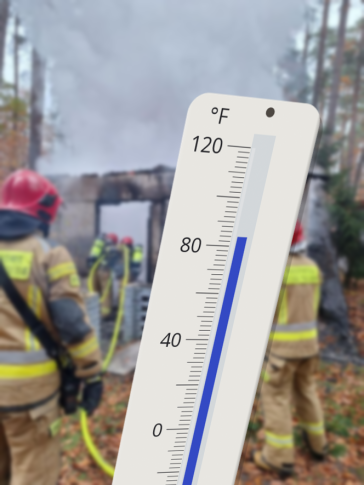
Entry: 84 °F
